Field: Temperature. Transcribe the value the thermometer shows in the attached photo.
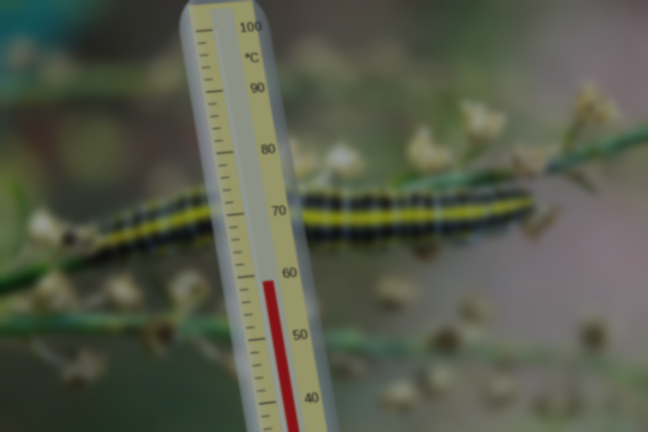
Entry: 59 °C
